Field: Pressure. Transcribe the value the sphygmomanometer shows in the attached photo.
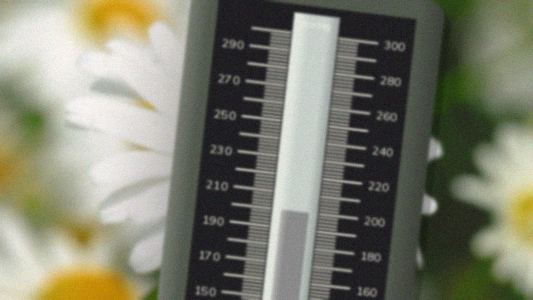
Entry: 200 mmHg
